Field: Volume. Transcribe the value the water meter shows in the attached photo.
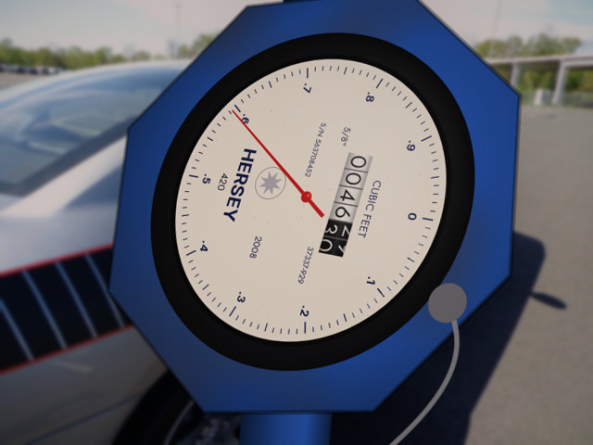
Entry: 4629.59 ft³
